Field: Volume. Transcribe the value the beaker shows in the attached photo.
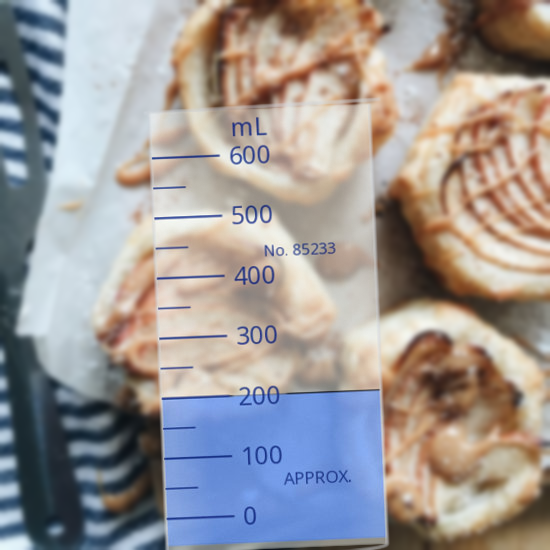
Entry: 200 mL
